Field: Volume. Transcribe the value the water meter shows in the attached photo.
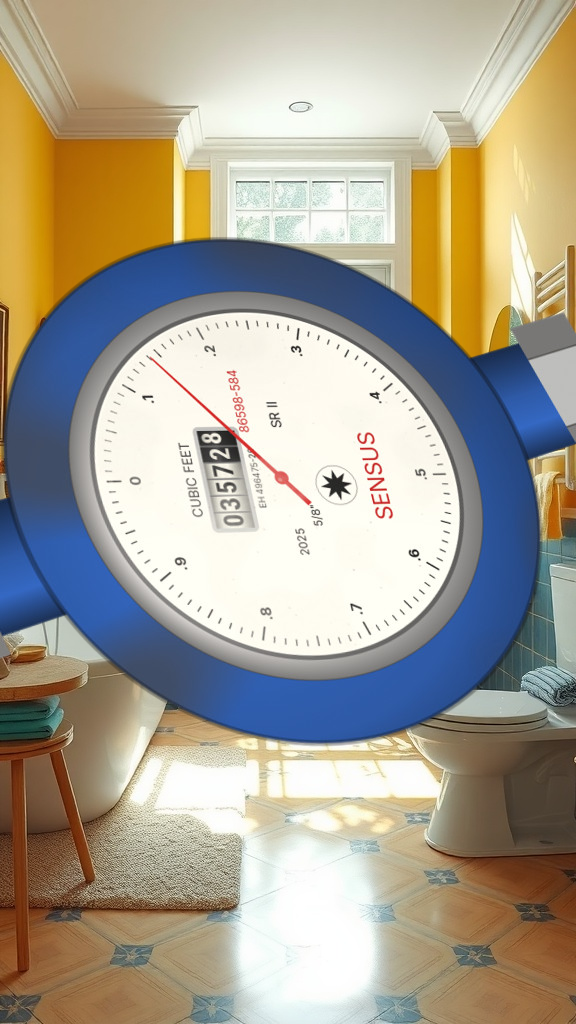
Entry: 35728.14 ft³
